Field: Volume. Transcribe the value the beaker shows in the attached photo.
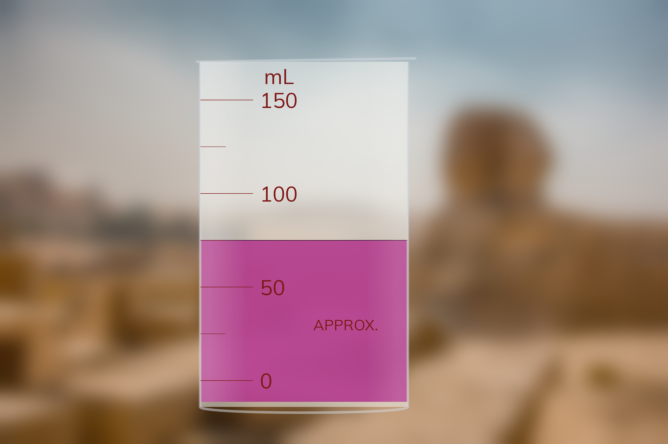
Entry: 75 mL
